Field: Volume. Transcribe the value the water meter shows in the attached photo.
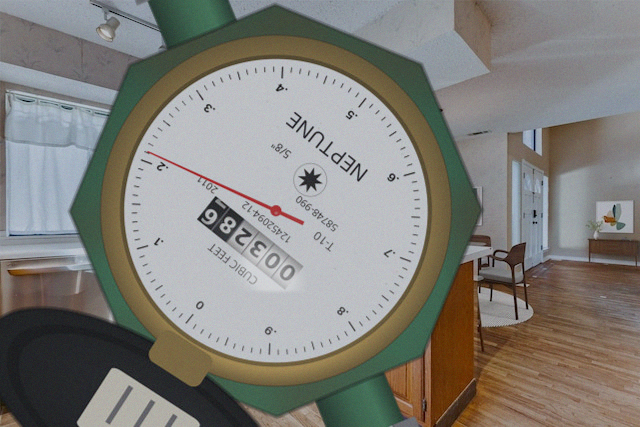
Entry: 3286.21 ft³
